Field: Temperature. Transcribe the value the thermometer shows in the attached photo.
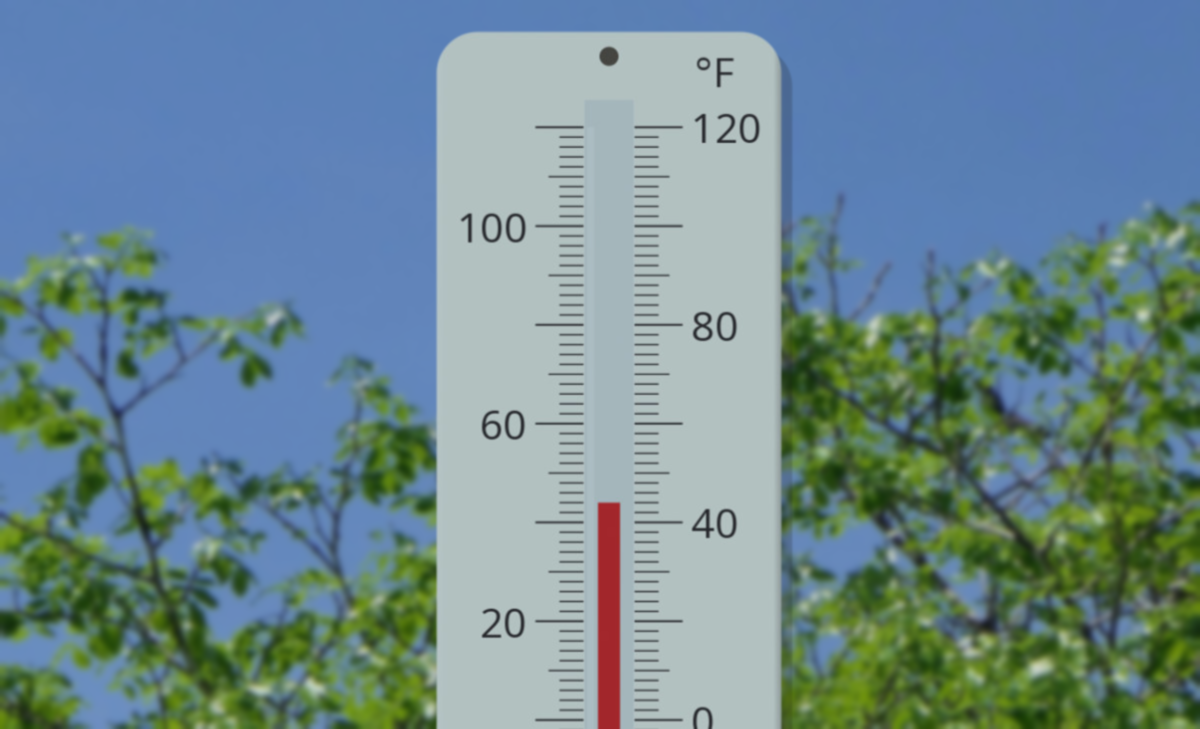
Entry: 44 °F
